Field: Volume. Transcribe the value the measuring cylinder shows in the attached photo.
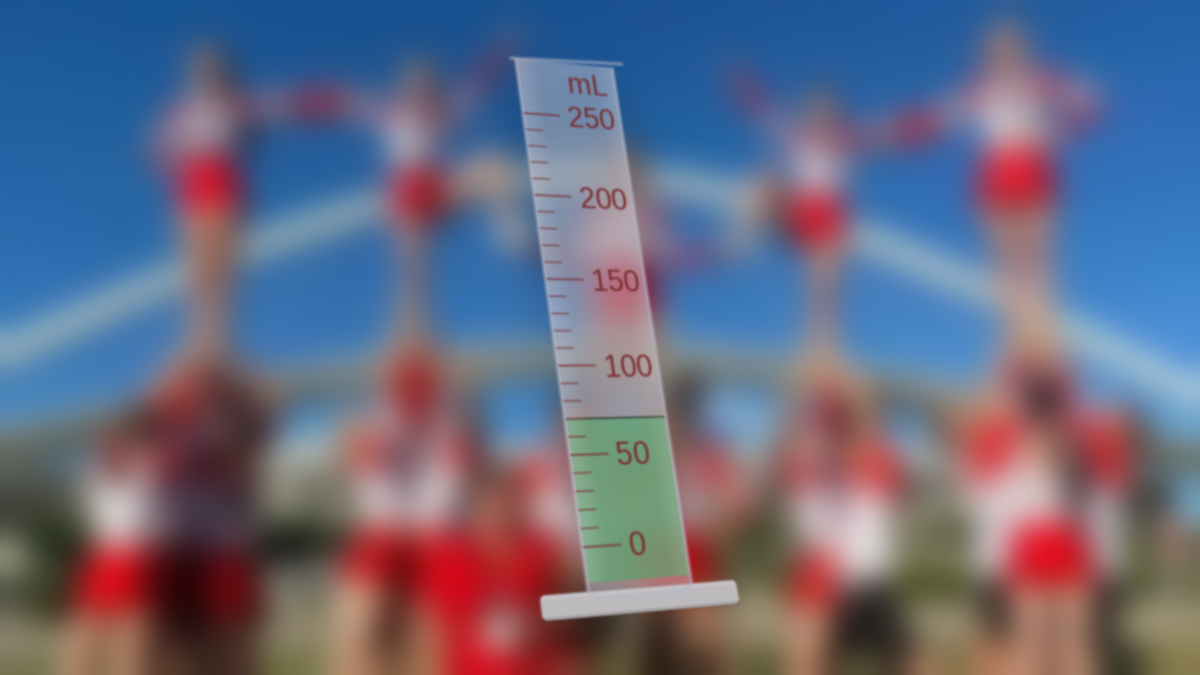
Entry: 70 mL
